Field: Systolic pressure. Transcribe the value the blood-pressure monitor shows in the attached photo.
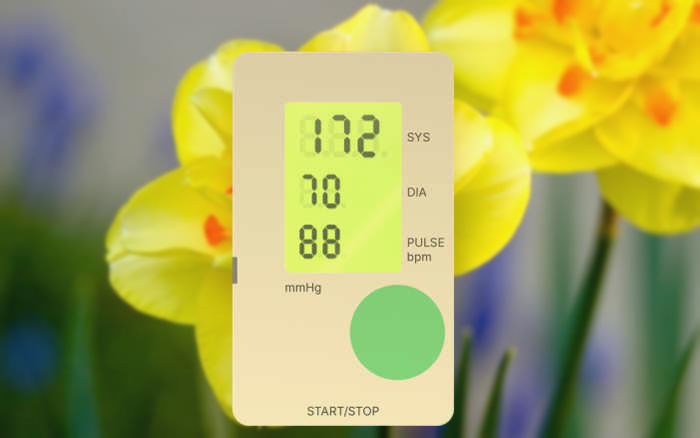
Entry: 172 mmHg
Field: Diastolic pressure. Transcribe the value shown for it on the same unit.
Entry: 70 mmHg
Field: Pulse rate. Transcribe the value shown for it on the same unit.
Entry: 88 bpm
